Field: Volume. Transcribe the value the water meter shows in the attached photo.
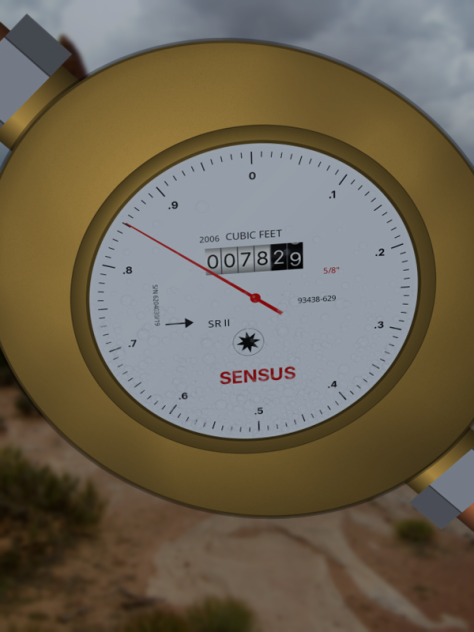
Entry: 7828.85 ft³
